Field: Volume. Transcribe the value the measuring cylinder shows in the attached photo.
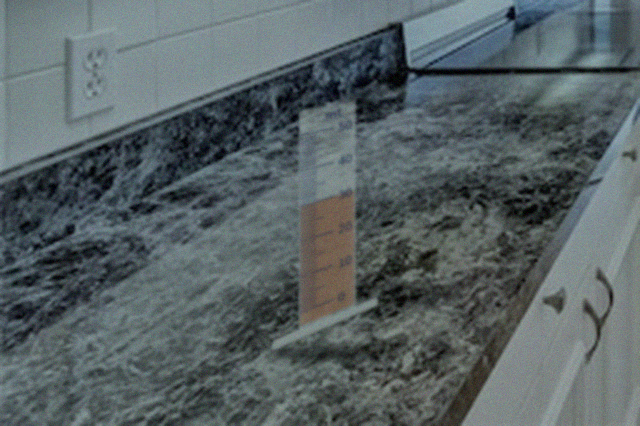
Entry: 30 mL
